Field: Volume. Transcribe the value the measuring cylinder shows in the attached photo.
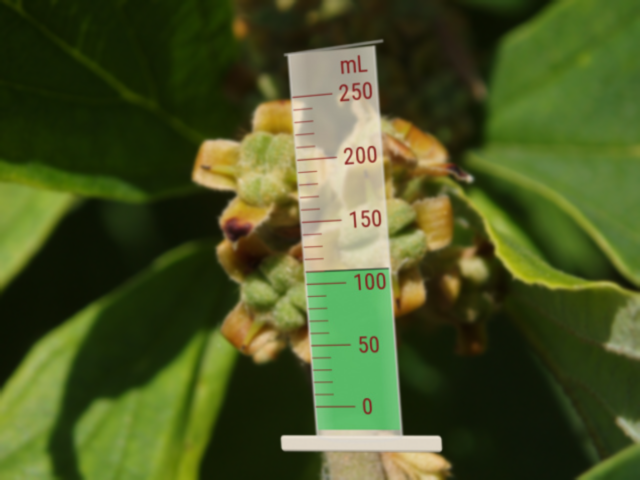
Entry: 110 mL
